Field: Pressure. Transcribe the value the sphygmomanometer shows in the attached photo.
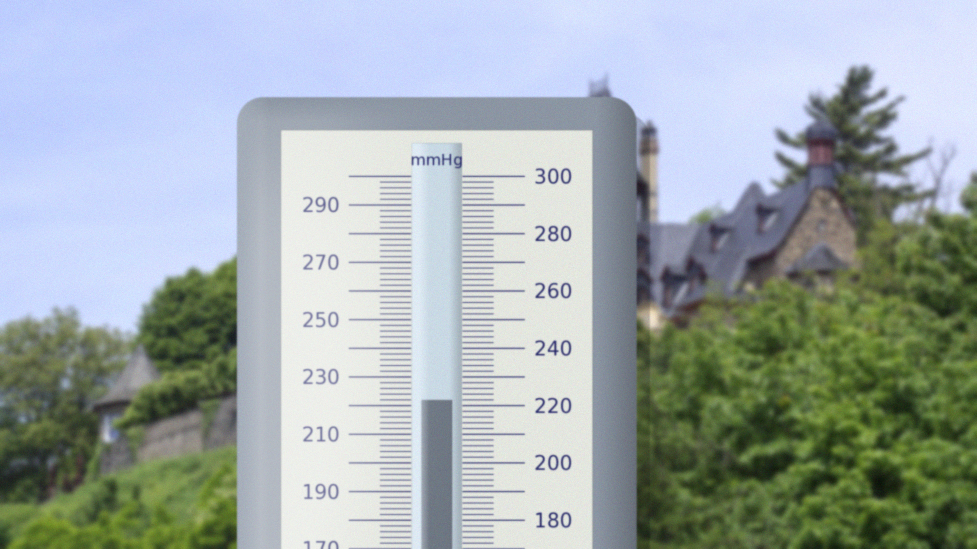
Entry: 222 mmHg
